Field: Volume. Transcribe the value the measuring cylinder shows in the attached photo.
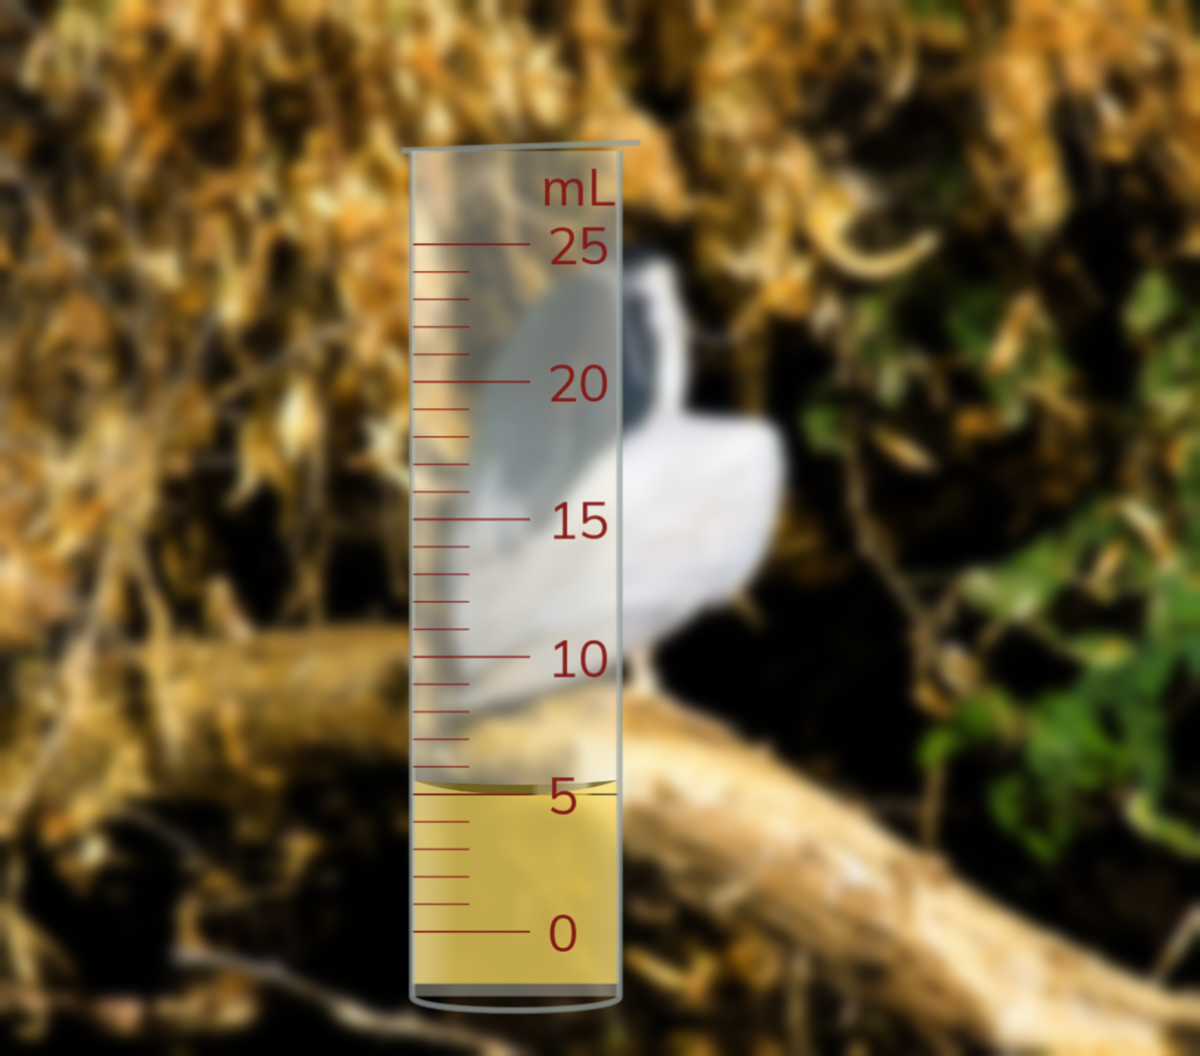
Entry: 5 mL
